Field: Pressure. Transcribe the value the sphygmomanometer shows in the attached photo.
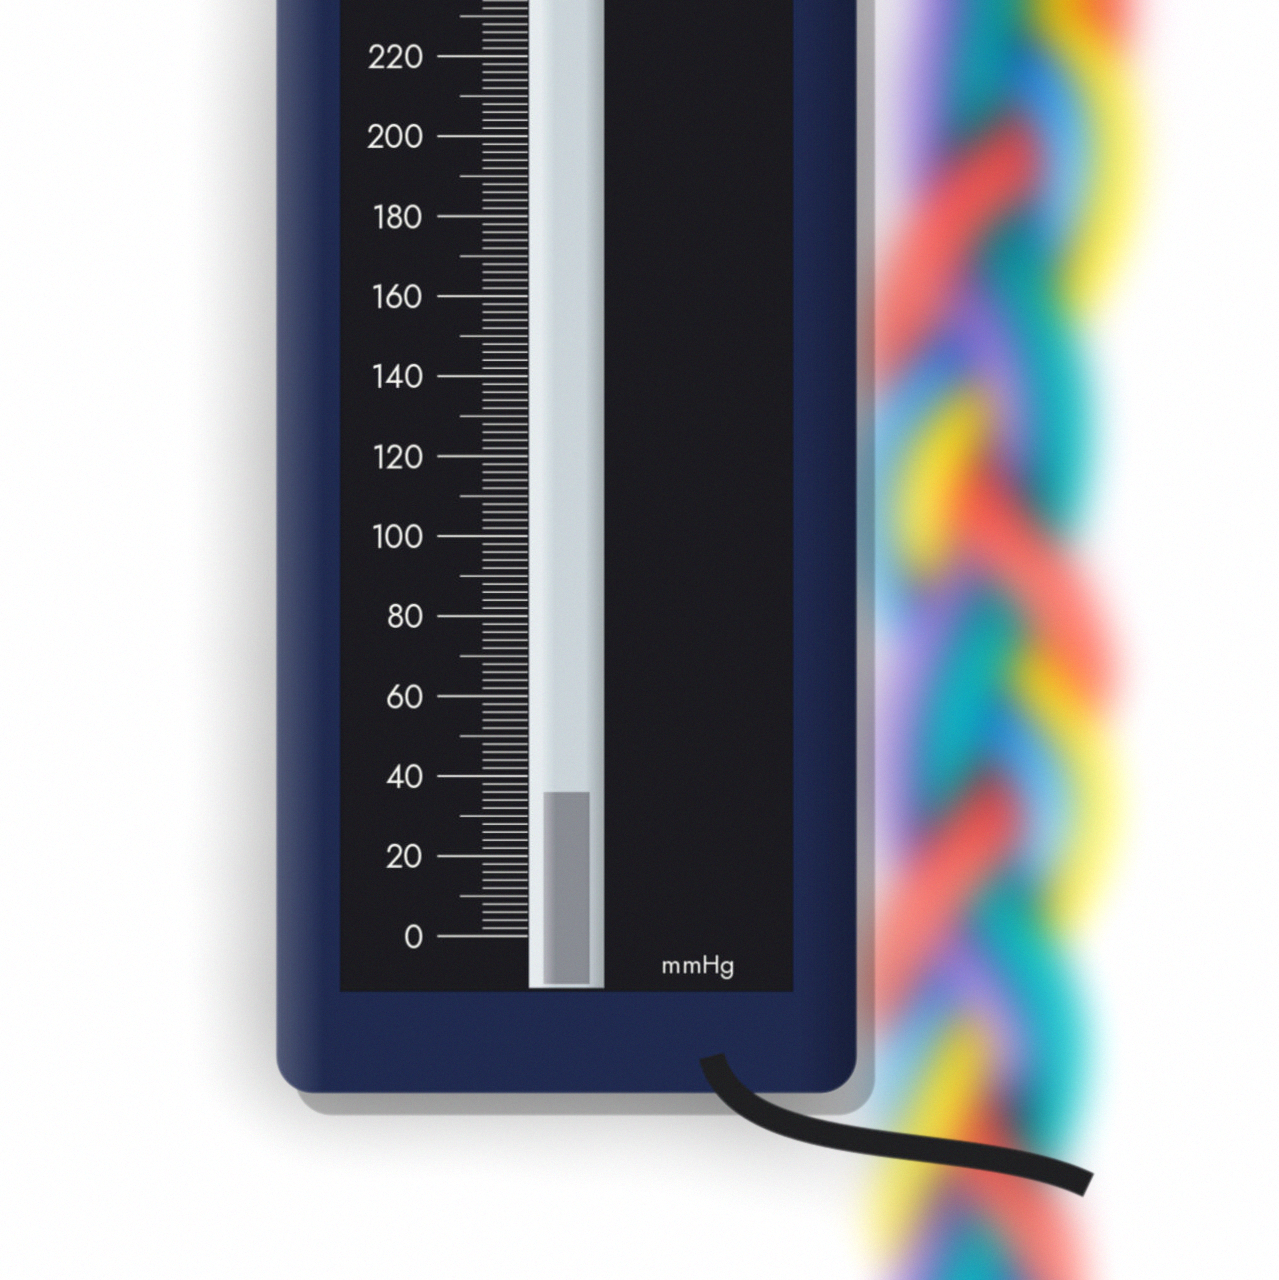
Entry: 36 mmHg
